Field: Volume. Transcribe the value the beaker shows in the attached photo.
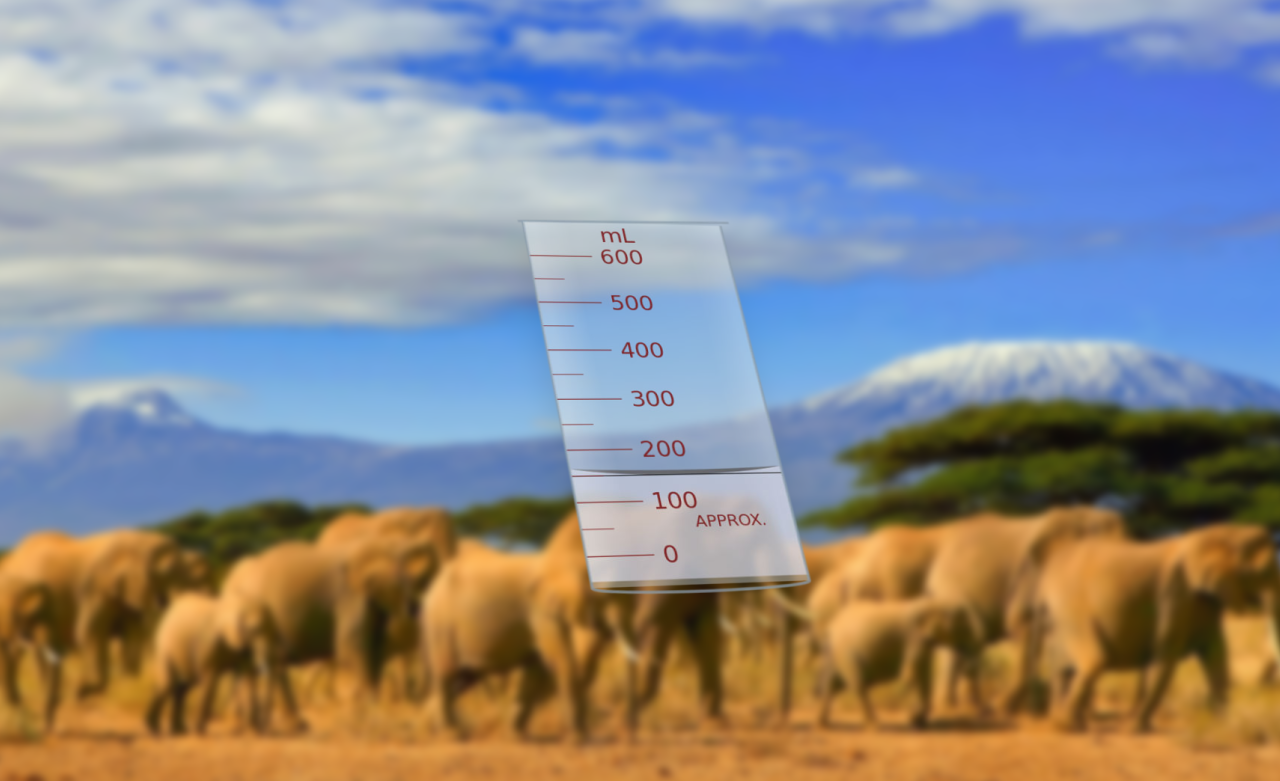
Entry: 150 mL
